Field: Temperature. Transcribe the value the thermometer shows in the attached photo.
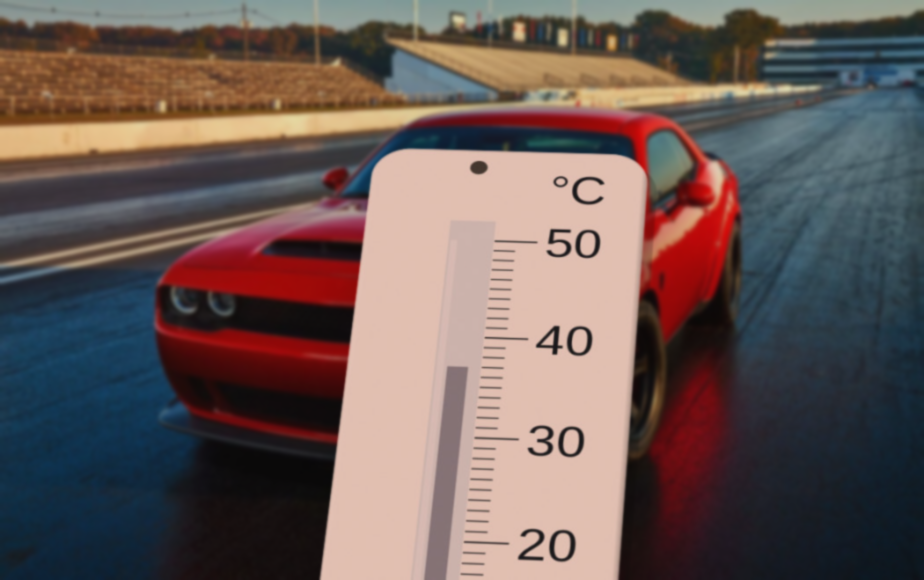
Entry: 37 °C
